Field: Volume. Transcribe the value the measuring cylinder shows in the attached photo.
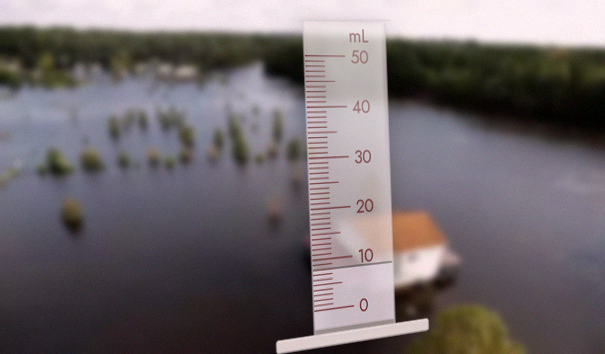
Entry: 8 mL
